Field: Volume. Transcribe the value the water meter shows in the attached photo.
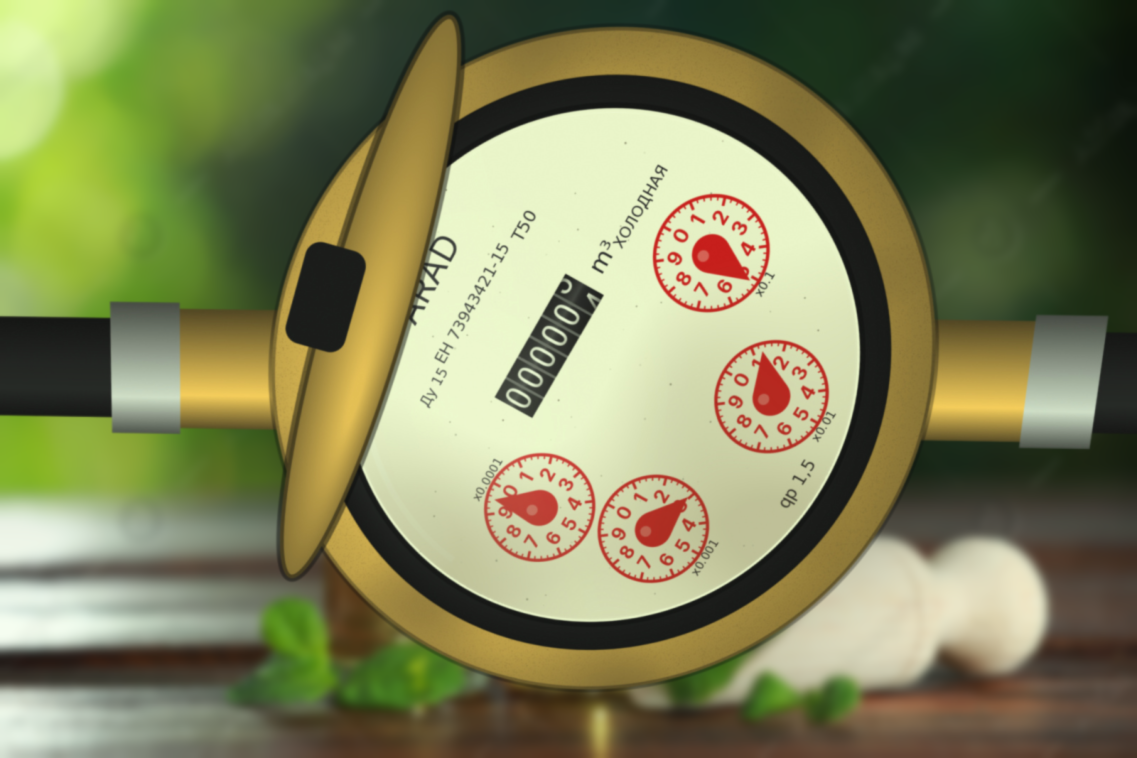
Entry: 3.5129 m³
